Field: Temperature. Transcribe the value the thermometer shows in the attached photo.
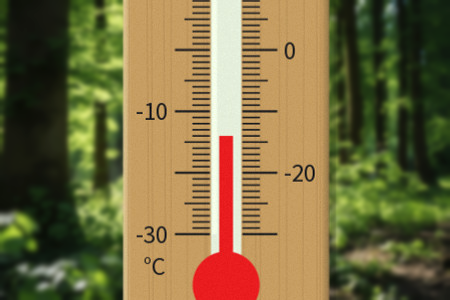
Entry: -14 °C
